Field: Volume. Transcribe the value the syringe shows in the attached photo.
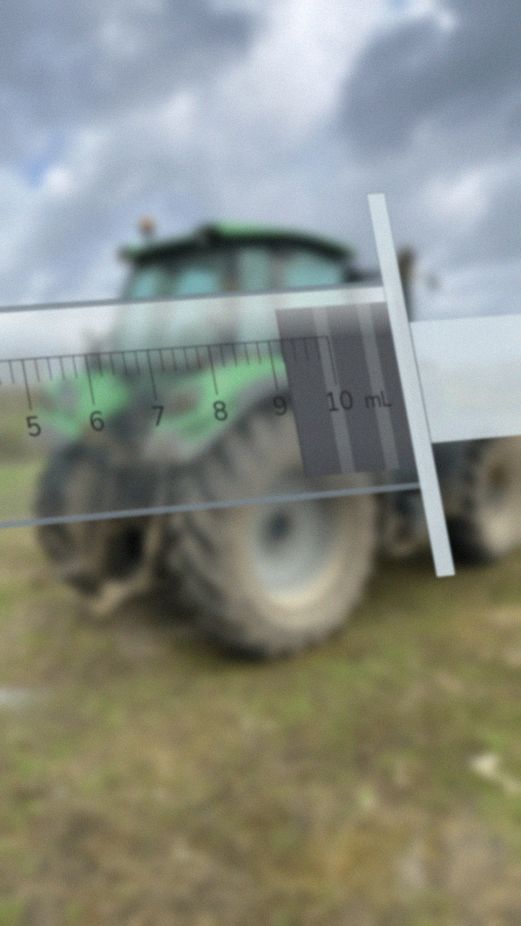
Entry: 9.2 mL
